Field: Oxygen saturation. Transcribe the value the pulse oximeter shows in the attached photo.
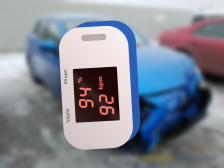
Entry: 94 %
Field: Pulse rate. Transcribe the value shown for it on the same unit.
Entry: 92 bpm
